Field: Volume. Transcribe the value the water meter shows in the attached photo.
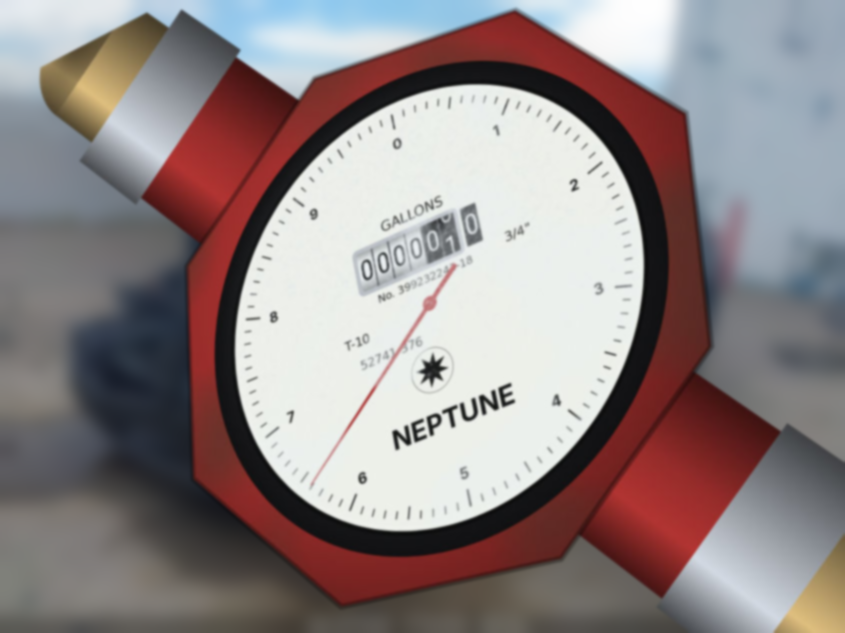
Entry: 6.4 gal
